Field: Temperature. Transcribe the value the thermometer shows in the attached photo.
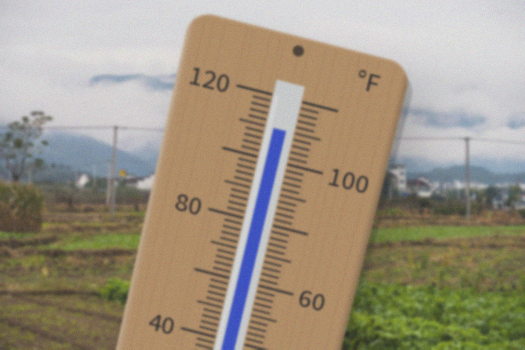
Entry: 110 °F
